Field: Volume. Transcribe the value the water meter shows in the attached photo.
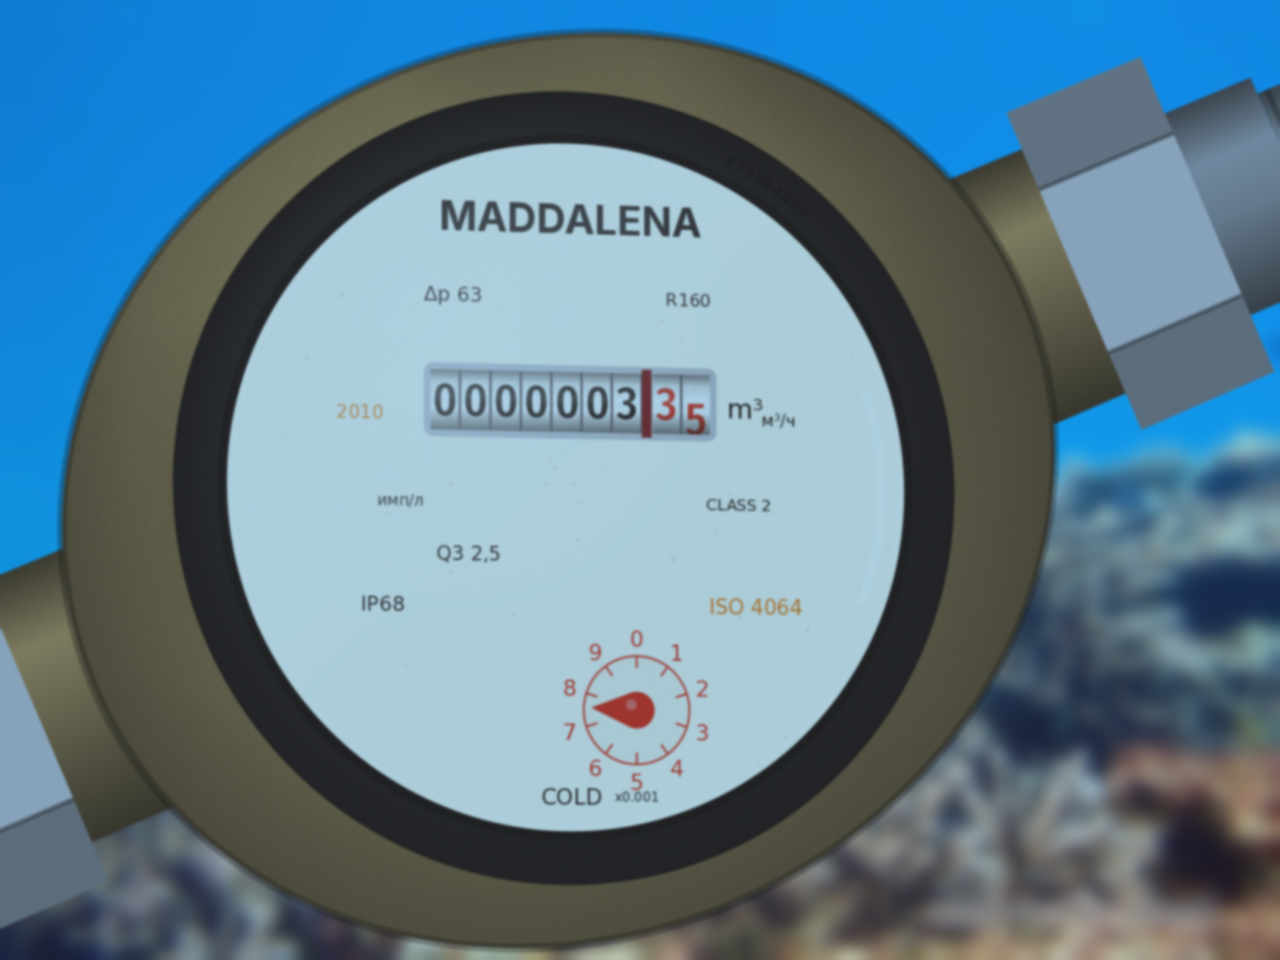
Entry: 3.347 m³
